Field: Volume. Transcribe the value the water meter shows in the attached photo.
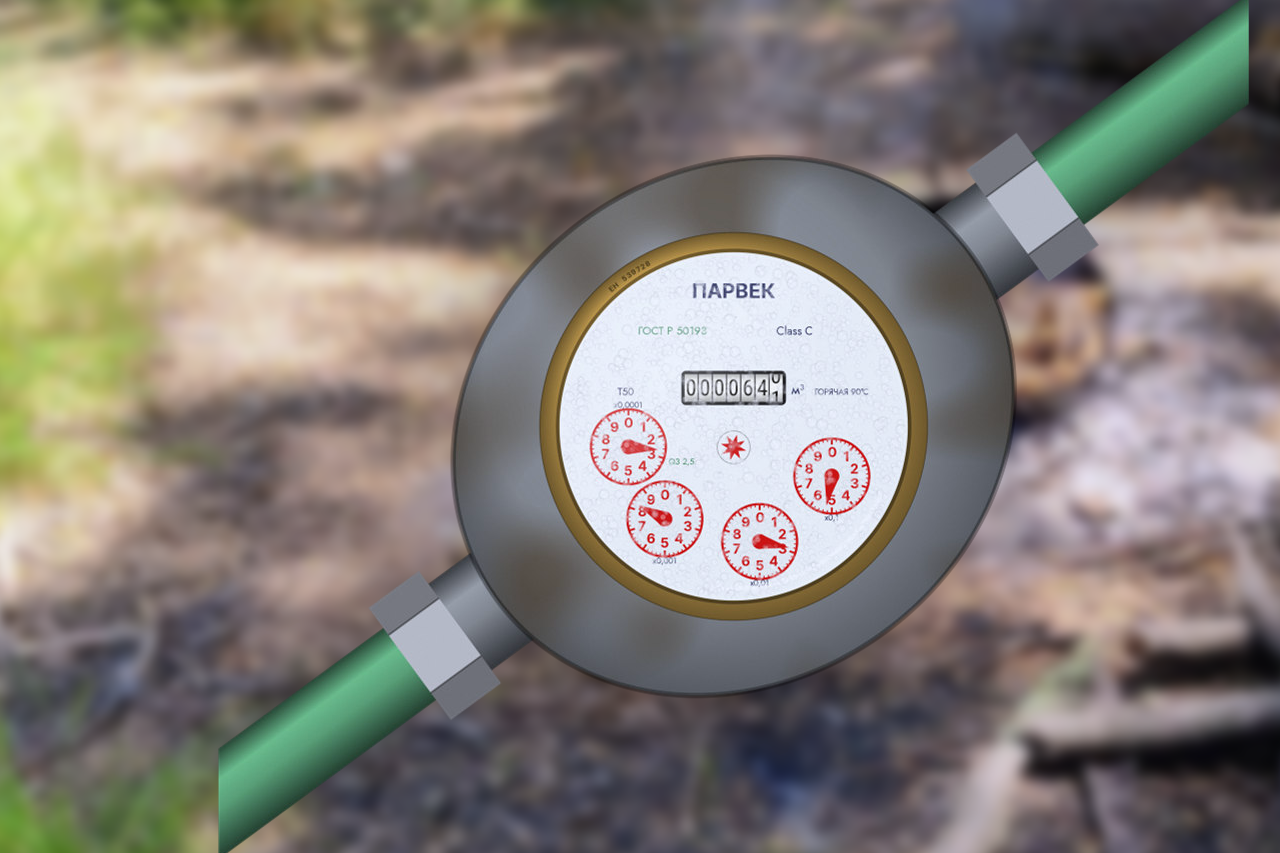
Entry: 640.5282 m³
